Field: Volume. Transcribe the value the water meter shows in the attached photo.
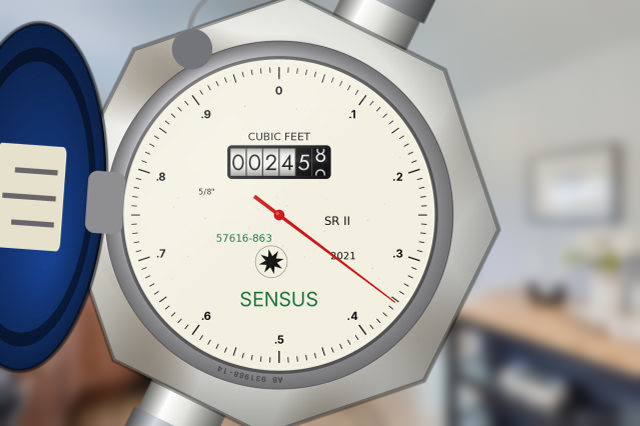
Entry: 2458.35 ft³
